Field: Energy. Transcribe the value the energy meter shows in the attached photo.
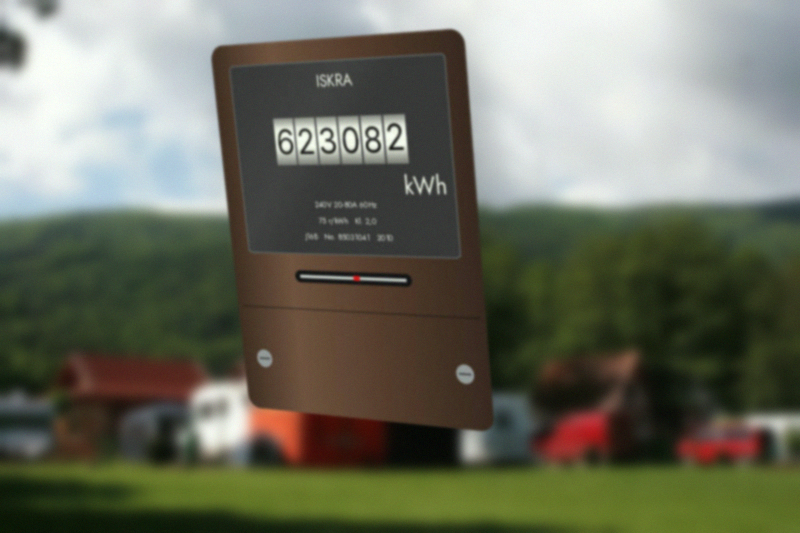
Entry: 623082 kWh
